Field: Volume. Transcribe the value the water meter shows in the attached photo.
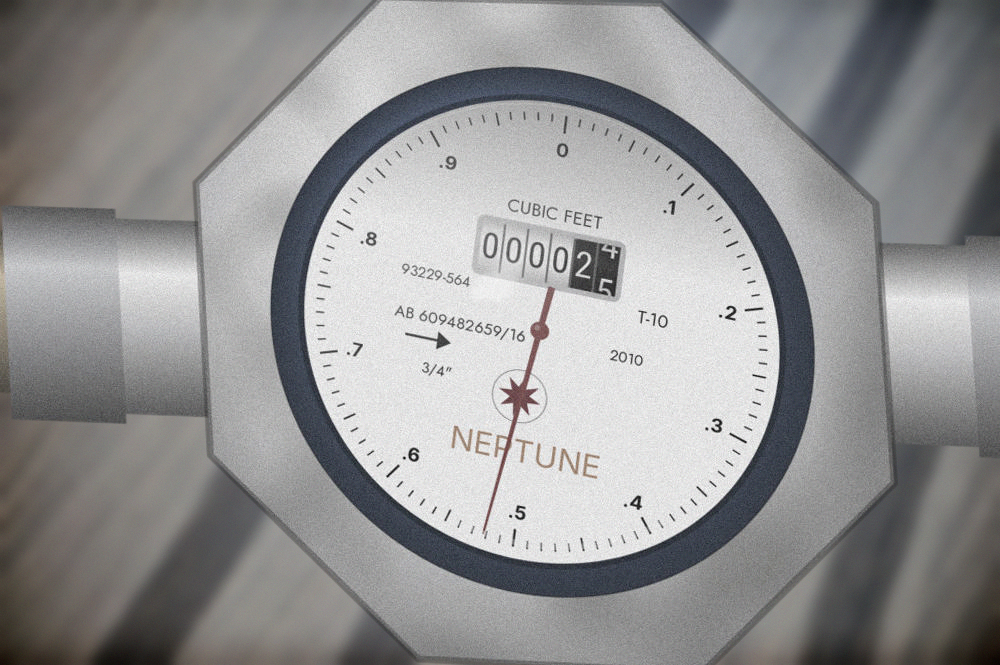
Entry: 24.52 ft³
